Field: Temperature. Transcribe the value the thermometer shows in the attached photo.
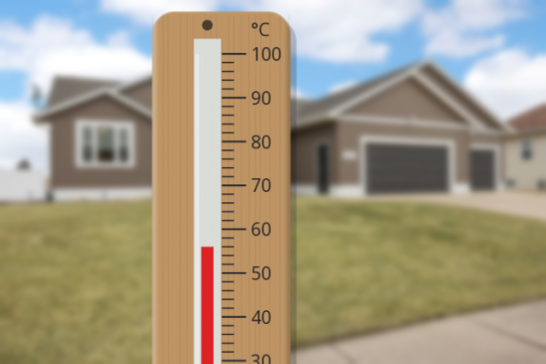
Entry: 56 °C
